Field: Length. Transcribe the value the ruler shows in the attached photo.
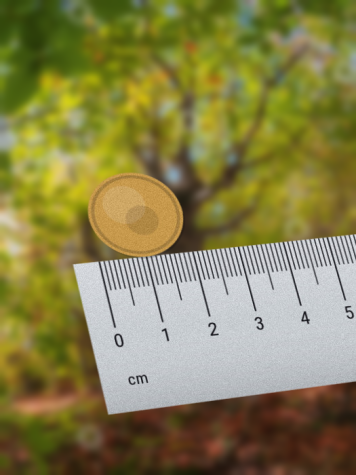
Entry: 2 cm
